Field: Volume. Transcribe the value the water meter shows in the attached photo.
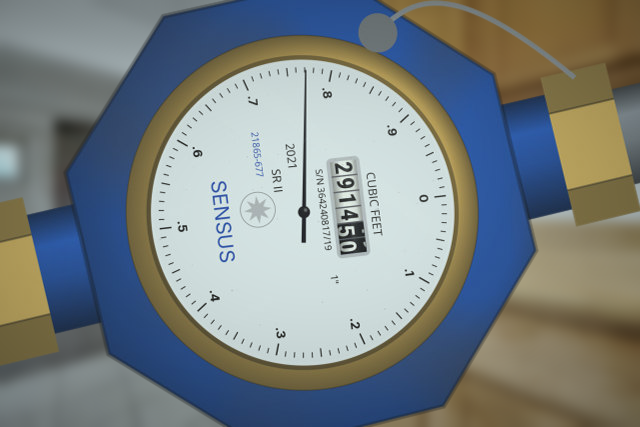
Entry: 291449.77 ft³
